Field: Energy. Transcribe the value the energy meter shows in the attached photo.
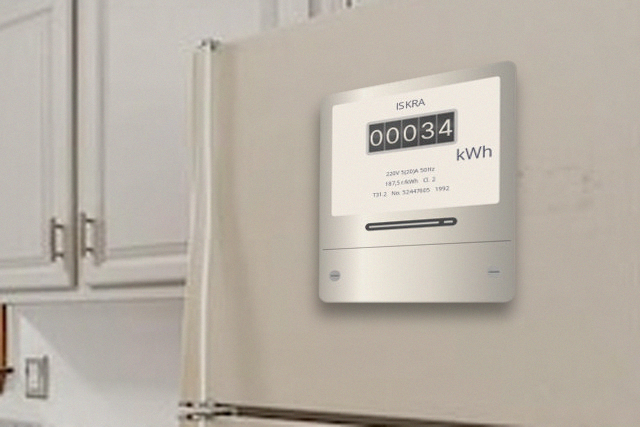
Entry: 34 kWh
